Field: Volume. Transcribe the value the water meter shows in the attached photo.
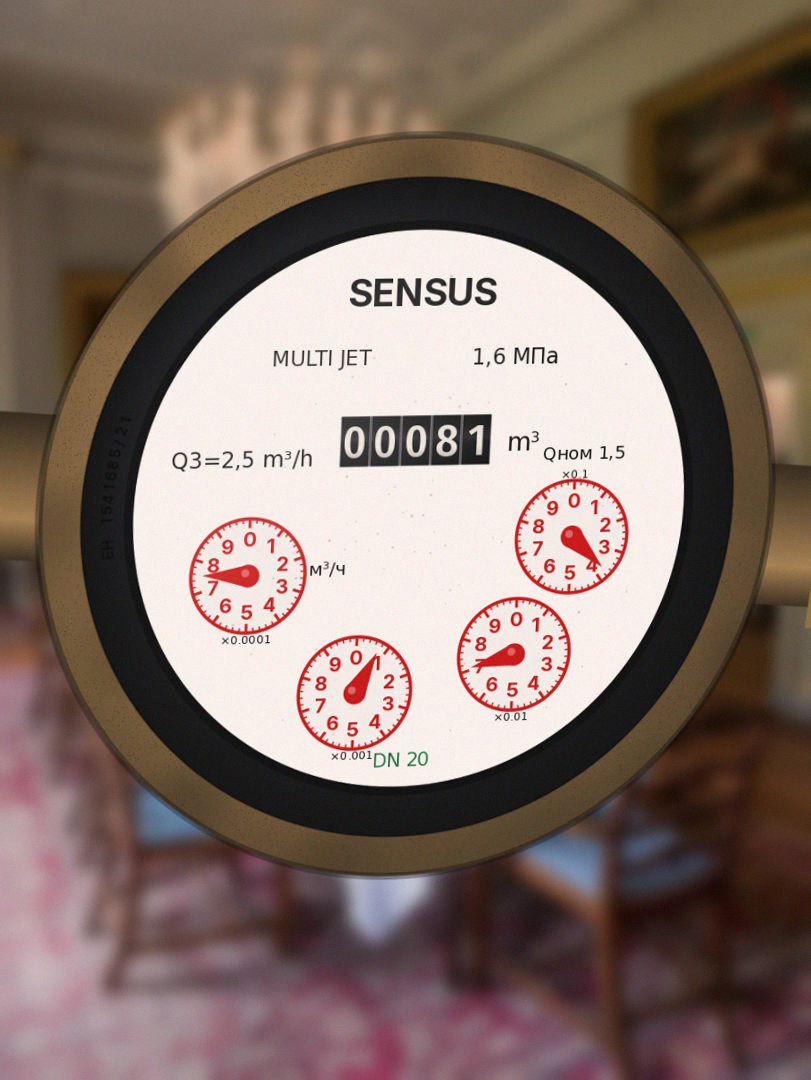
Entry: 81.3707 m³
